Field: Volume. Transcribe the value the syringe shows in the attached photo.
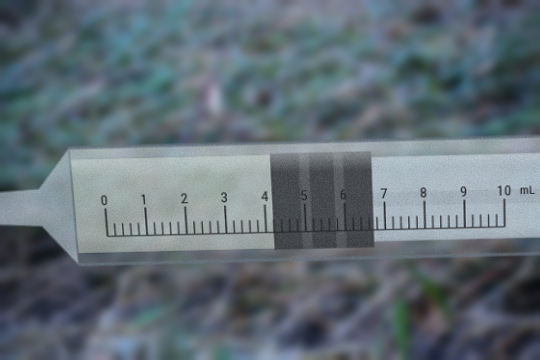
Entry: 4.2 mL
